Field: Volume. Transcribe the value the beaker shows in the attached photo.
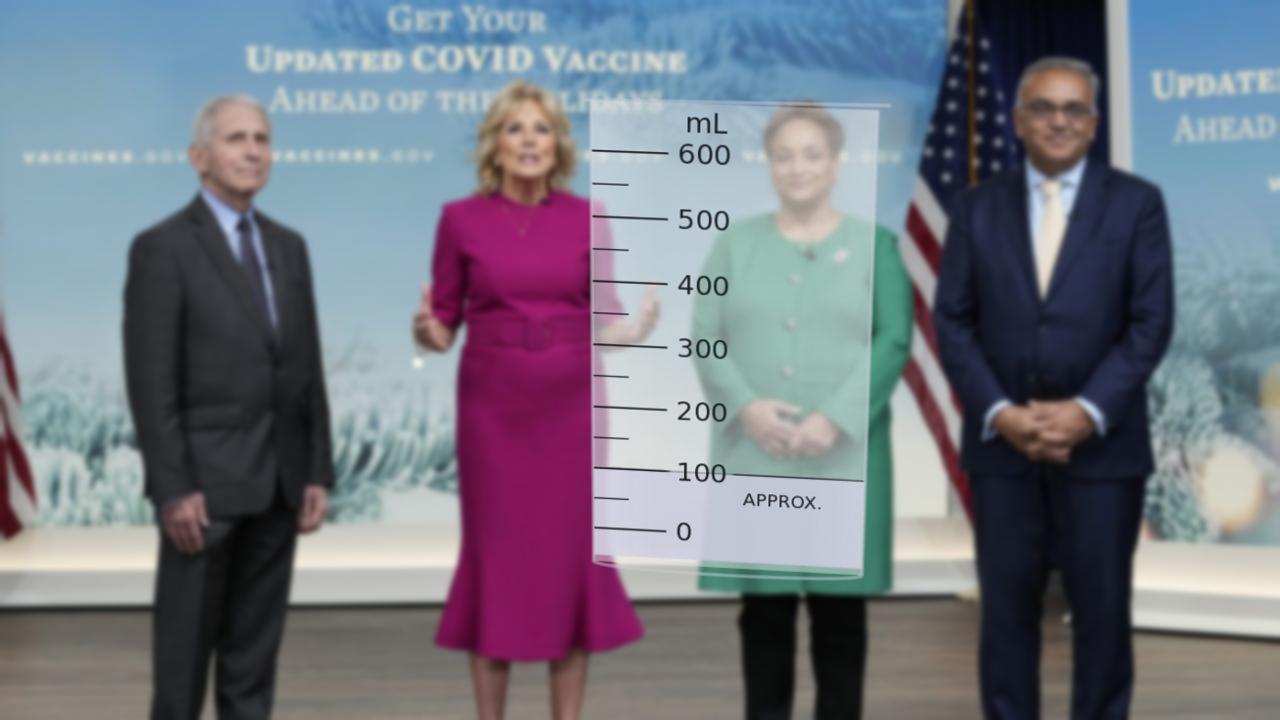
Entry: 100 mL
